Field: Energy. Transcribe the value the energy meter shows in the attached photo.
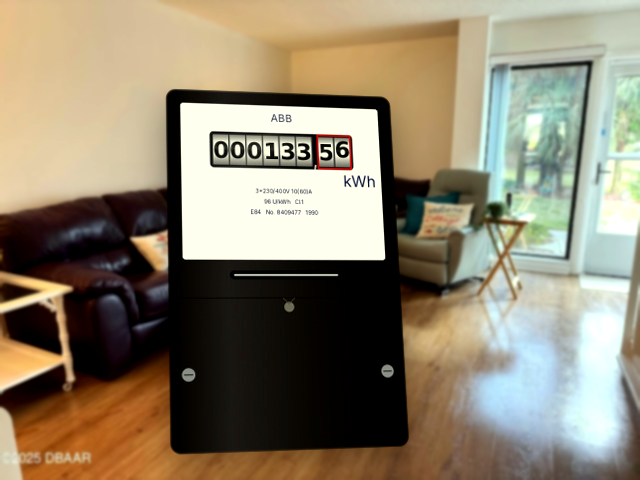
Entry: 133.56 kWh
